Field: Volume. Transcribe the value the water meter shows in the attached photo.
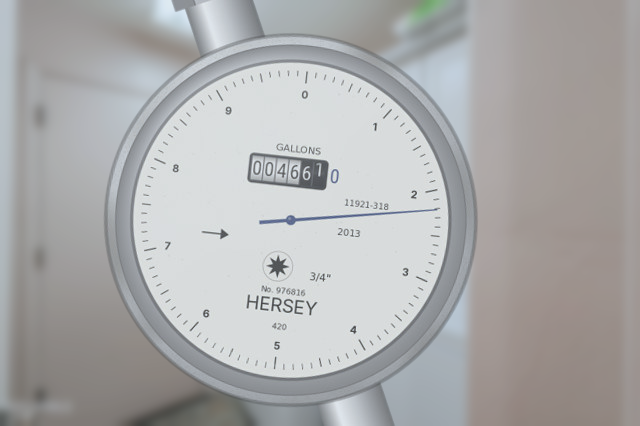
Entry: 46612.2 gal
